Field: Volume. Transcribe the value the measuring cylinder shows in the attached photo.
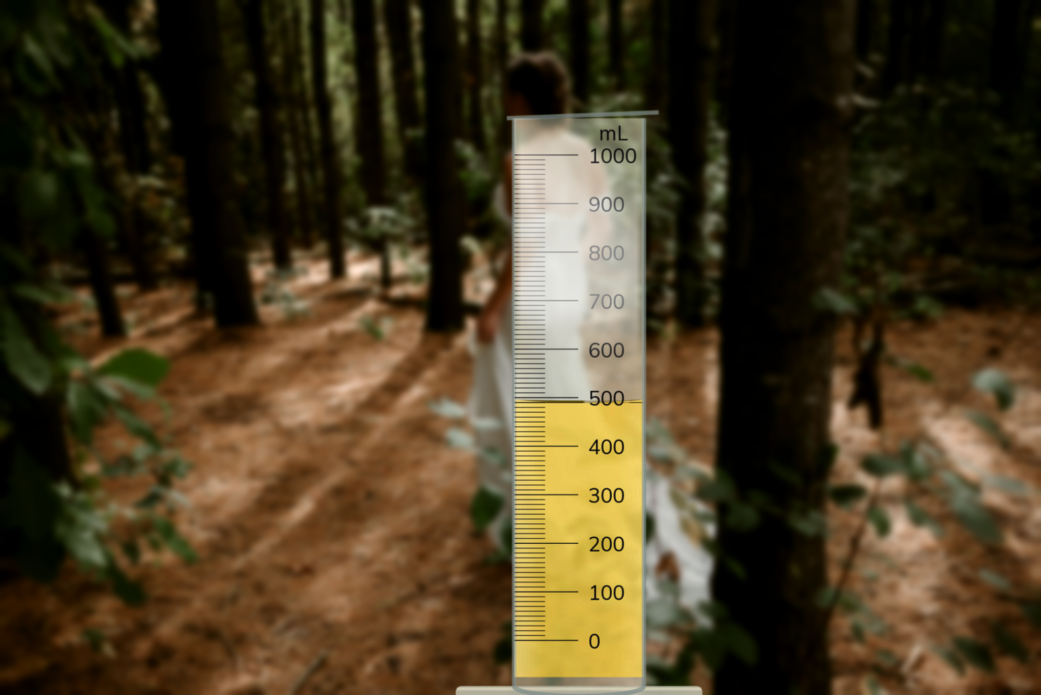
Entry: 490 mL
